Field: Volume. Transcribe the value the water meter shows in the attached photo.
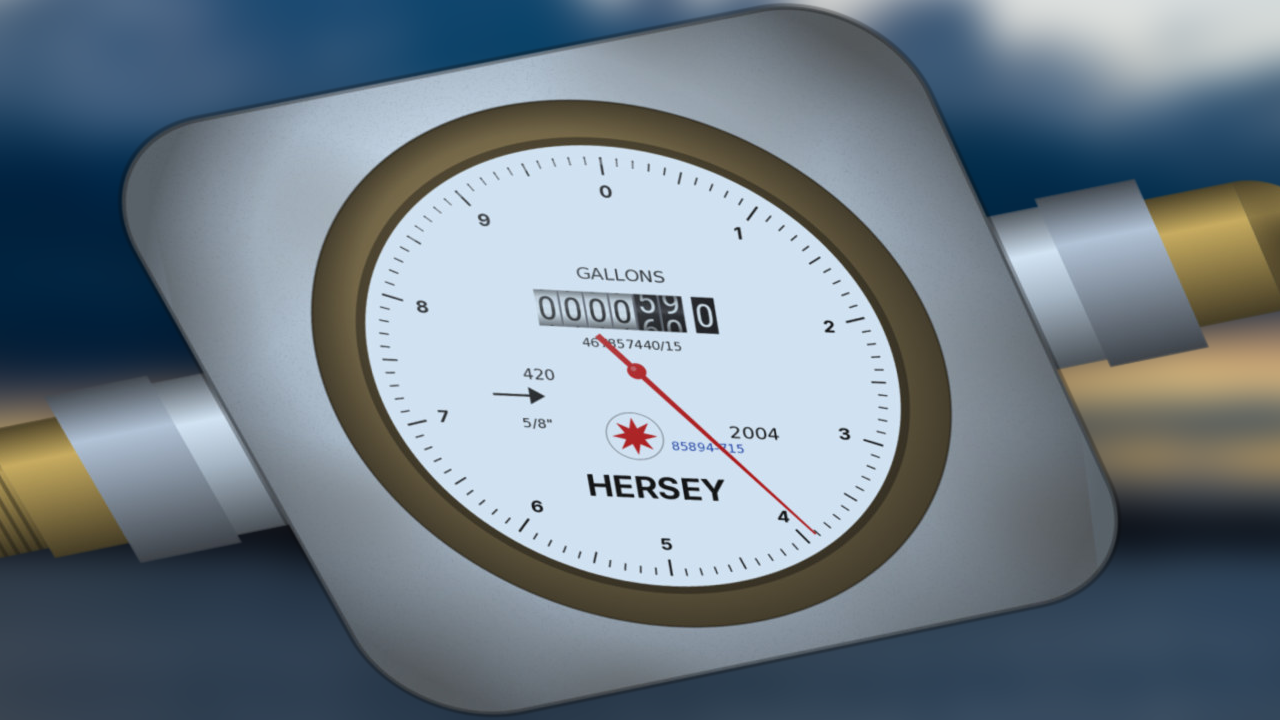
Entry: 593.9 gal
